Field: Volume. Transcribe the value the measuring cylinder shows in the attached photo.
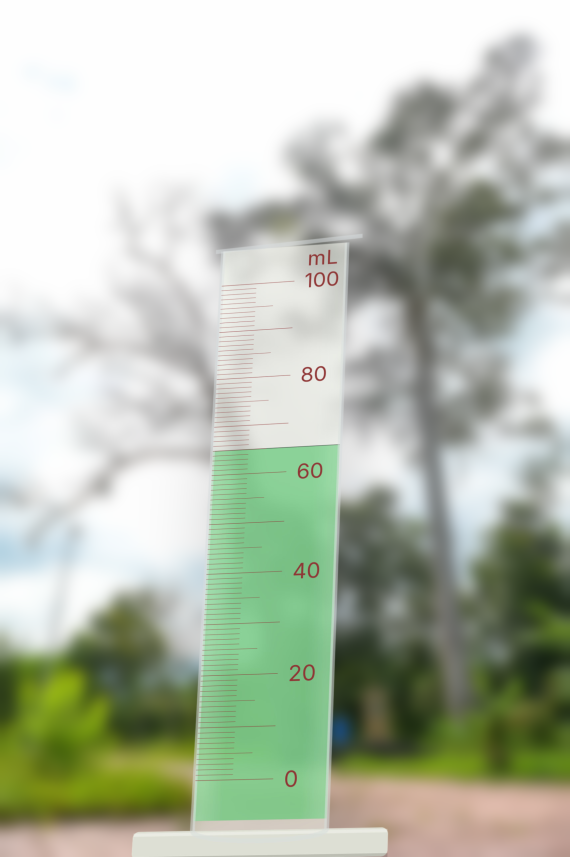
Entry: 65 mL
